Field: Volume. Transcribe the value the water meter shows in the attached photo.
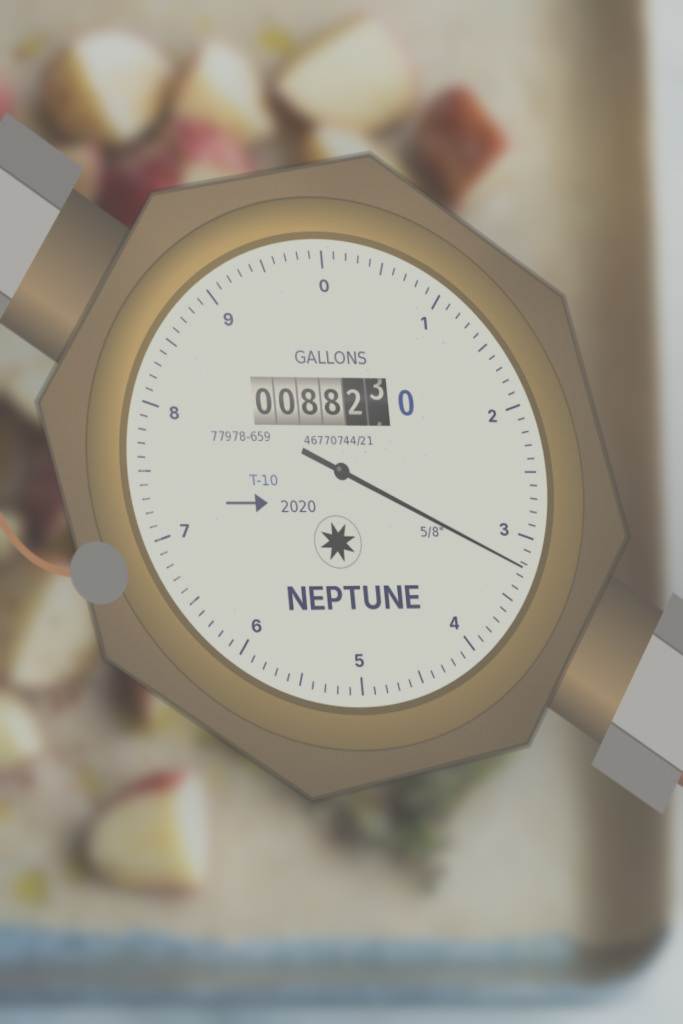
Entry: 88233.2 gal
